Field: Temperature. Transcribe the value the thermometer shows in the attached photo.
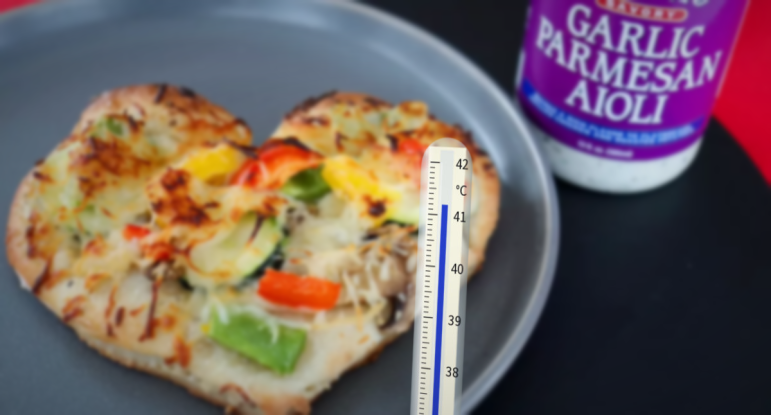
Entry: 41.2 °C
